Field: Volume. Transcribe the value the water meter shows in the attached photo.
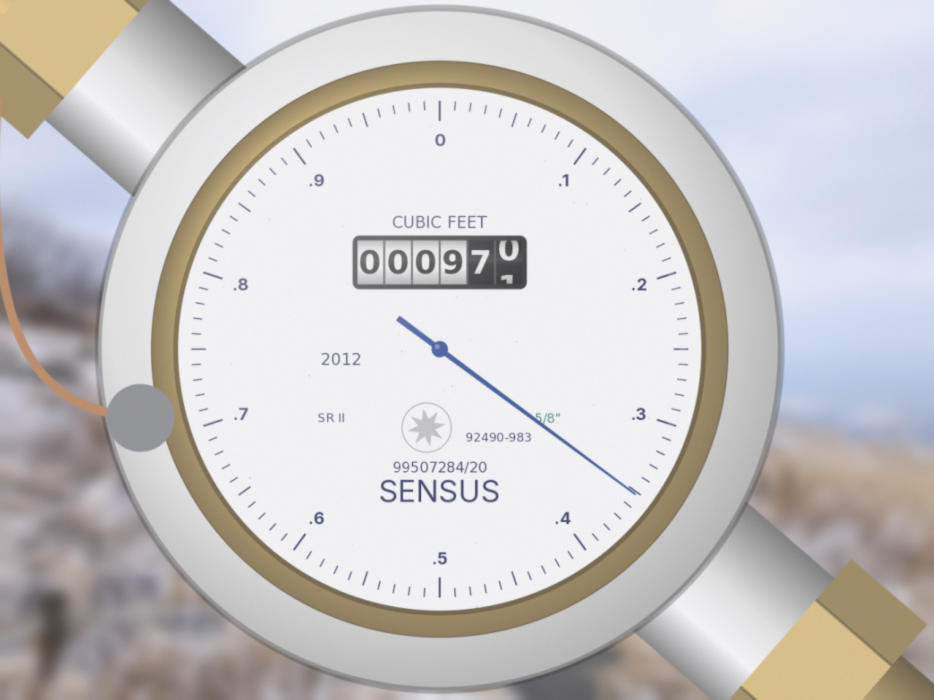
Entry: 970.35 ft³
